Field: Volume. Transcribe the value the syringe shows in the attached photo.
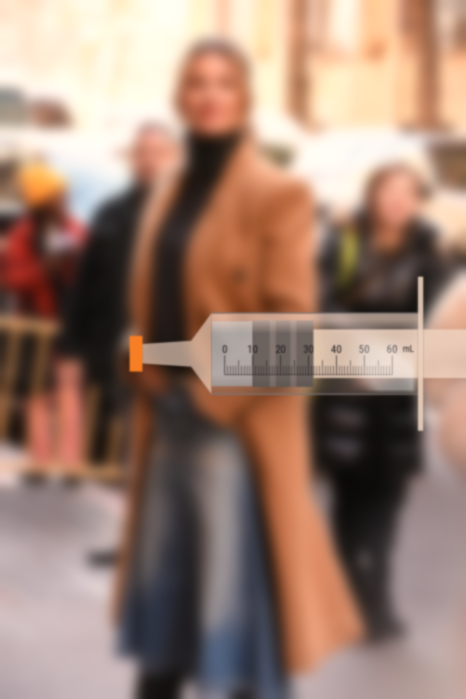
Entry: 10 mL
